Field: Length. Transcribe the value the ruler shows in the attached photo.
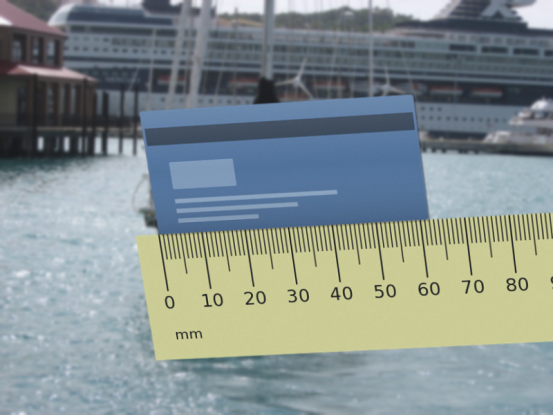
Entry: 62 mm
